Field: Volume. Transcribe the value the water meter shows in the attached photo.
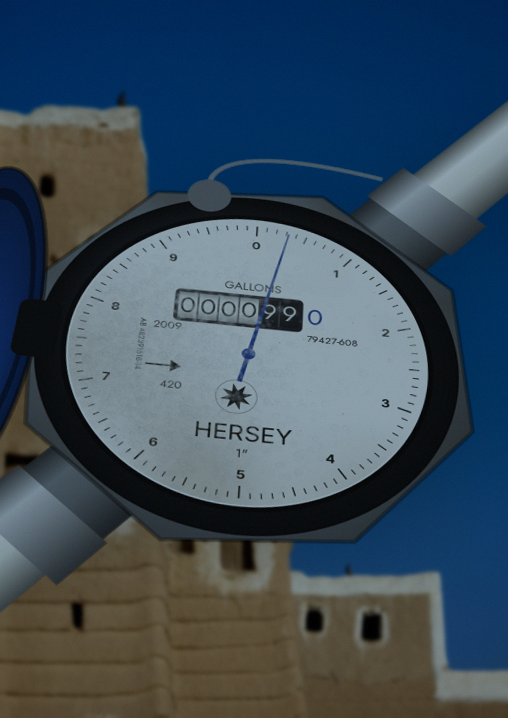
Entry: 990.3 gal
